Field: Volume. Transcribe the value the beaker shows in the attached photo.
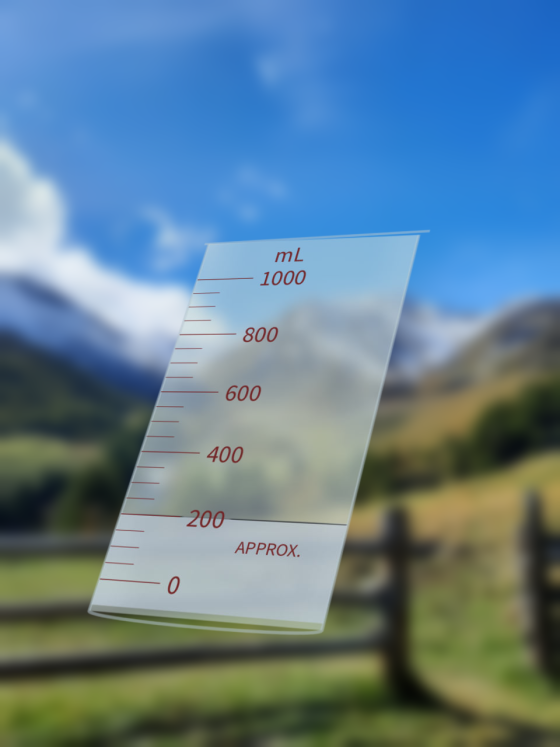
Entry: 200 mL
